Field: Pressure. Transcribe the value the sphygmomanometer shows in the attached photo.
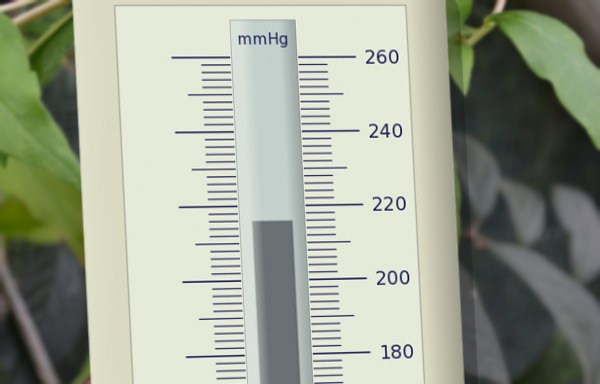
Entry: 216 mmHg
